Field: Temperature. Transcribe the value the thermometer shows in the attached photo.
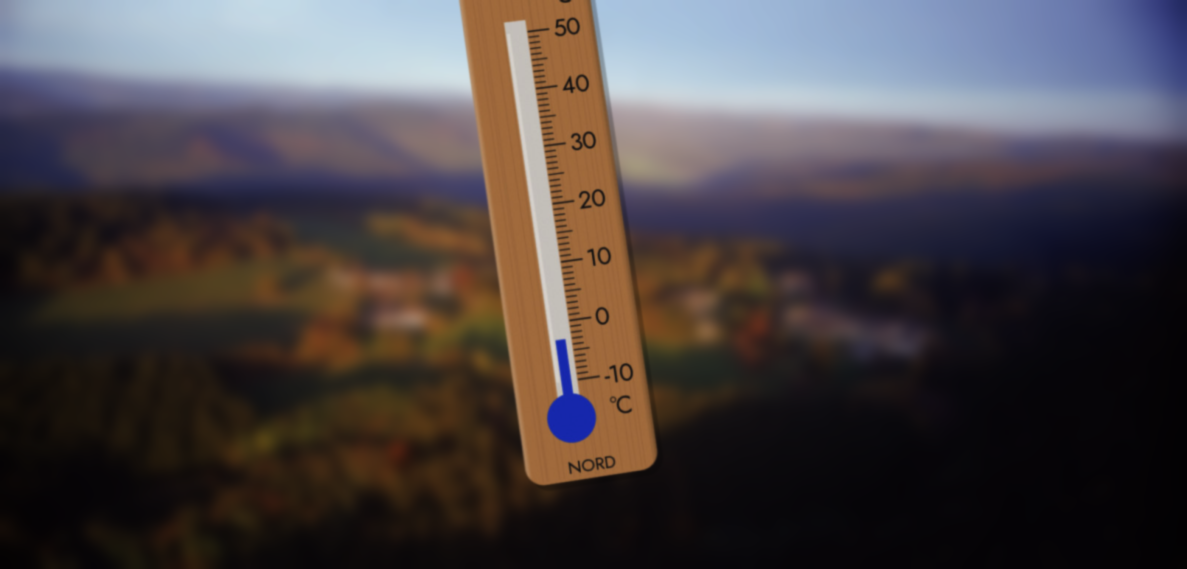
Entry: -3 °C
